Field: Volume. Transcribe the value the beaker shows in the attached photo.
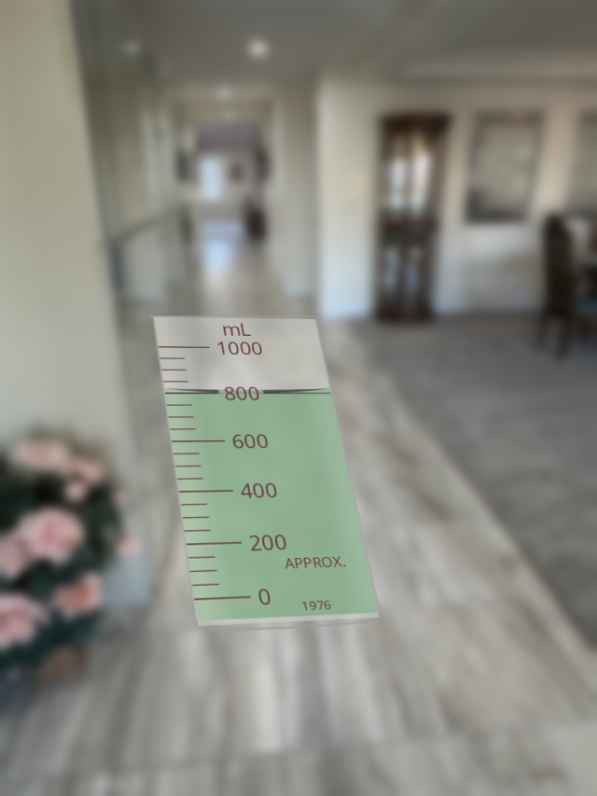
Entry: 800 mL
